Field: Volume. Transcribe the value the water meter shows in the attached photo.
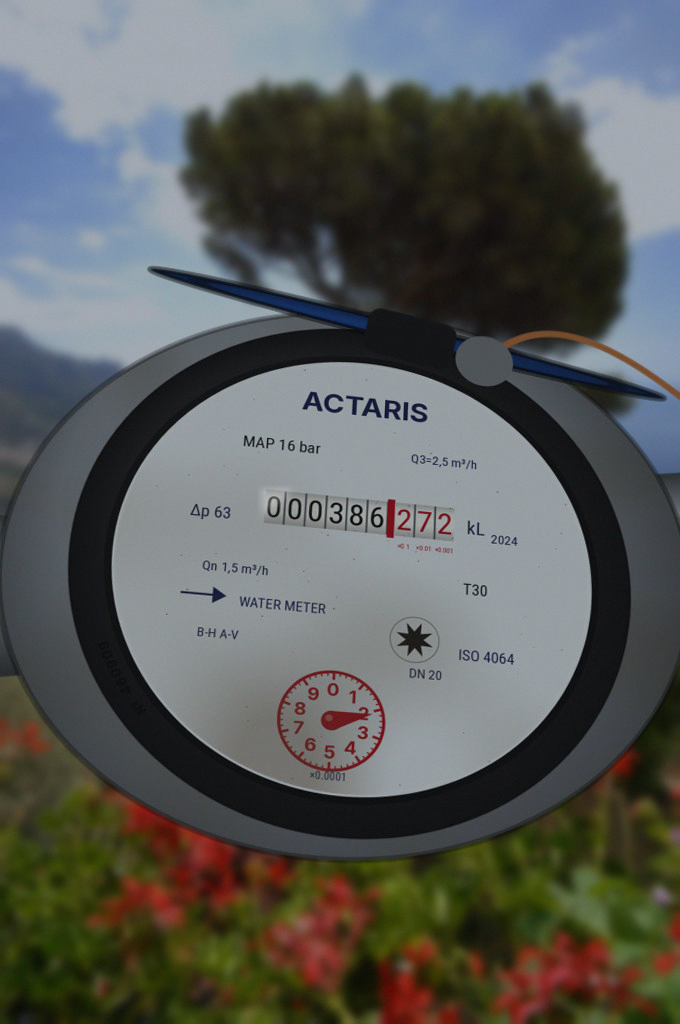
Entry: 386.2722 kL
